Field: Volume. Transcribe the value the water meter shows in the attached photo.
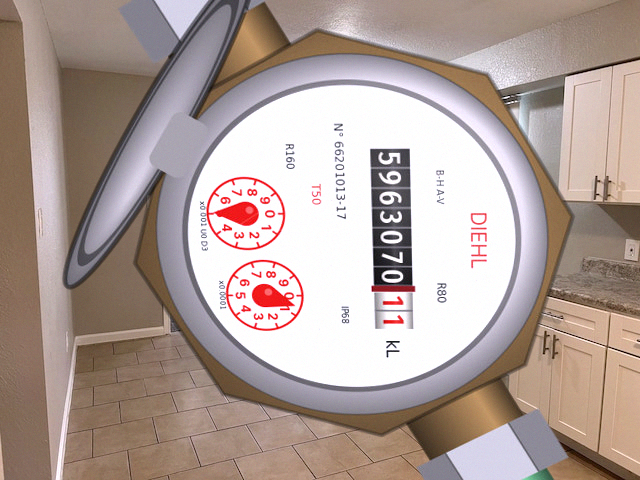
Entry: 5963070.1150 kL
